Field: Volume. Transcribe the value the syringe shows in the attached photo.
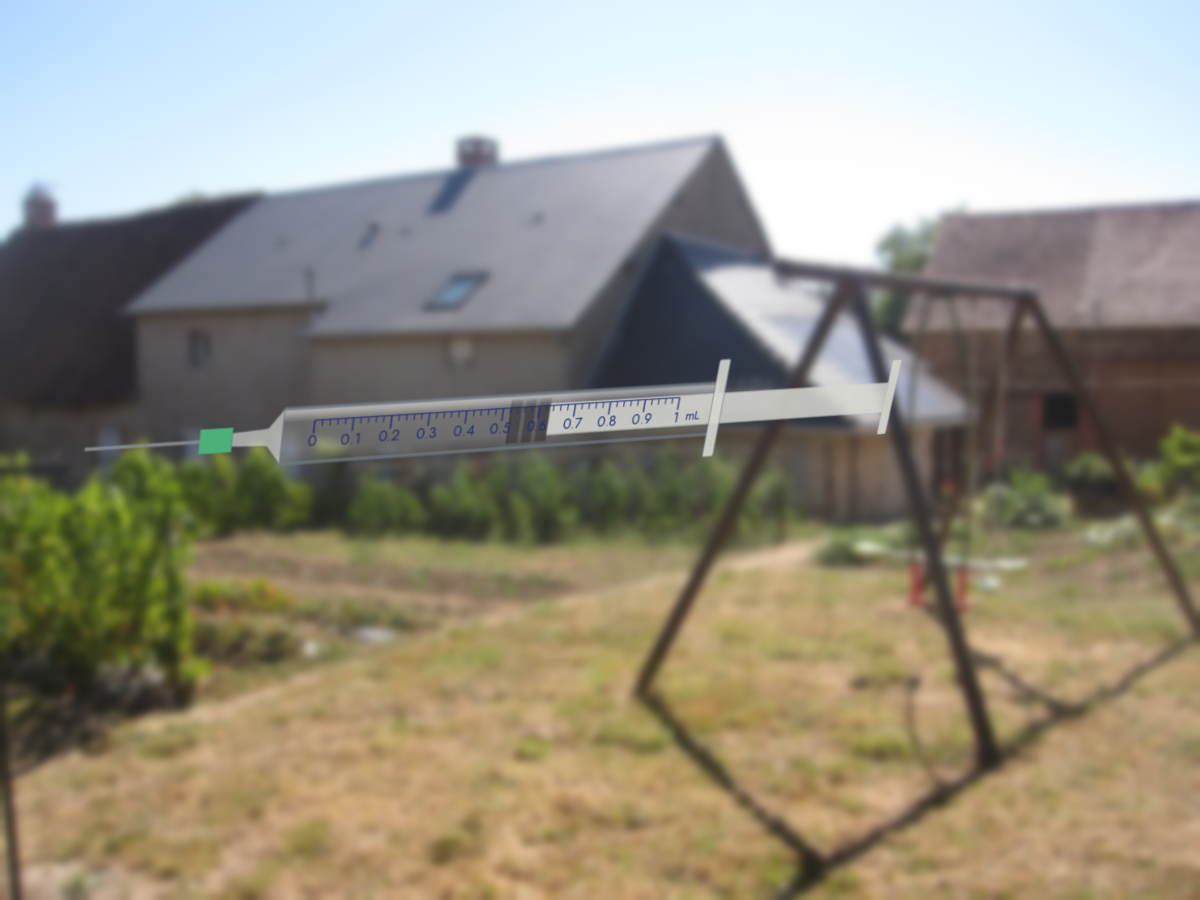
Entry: 0.52 mL
